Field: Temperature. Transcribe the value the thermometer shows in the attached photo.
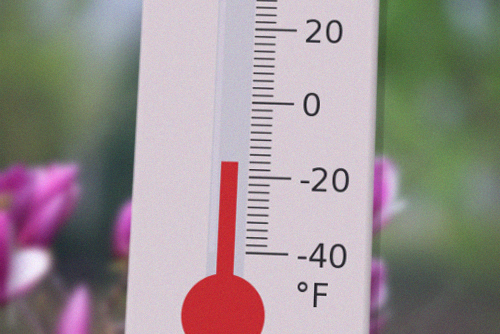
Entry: -16 °F
